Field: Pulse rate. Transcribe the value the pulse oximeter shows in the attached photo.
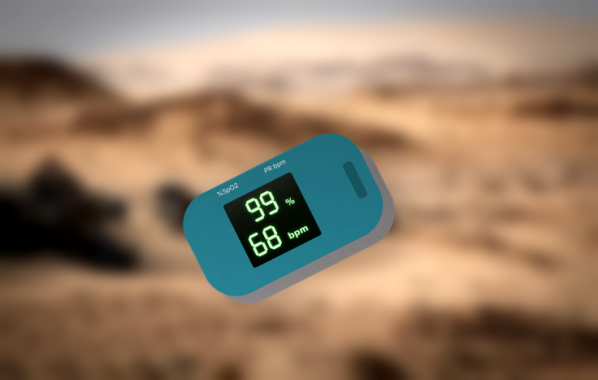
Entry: 68 bpm
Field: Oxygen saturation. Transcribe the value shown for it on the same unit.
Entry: 99 %
